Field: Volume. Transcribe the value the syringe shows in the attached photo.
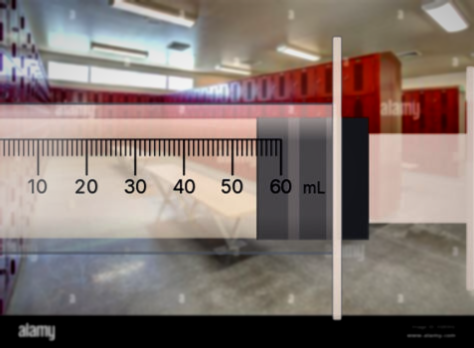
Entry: 55 mL
